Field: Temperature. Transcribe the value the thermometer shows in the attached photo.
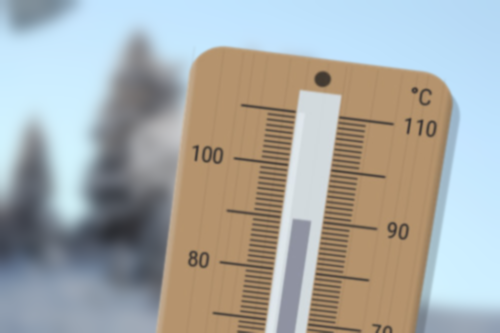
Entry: 90 °C
